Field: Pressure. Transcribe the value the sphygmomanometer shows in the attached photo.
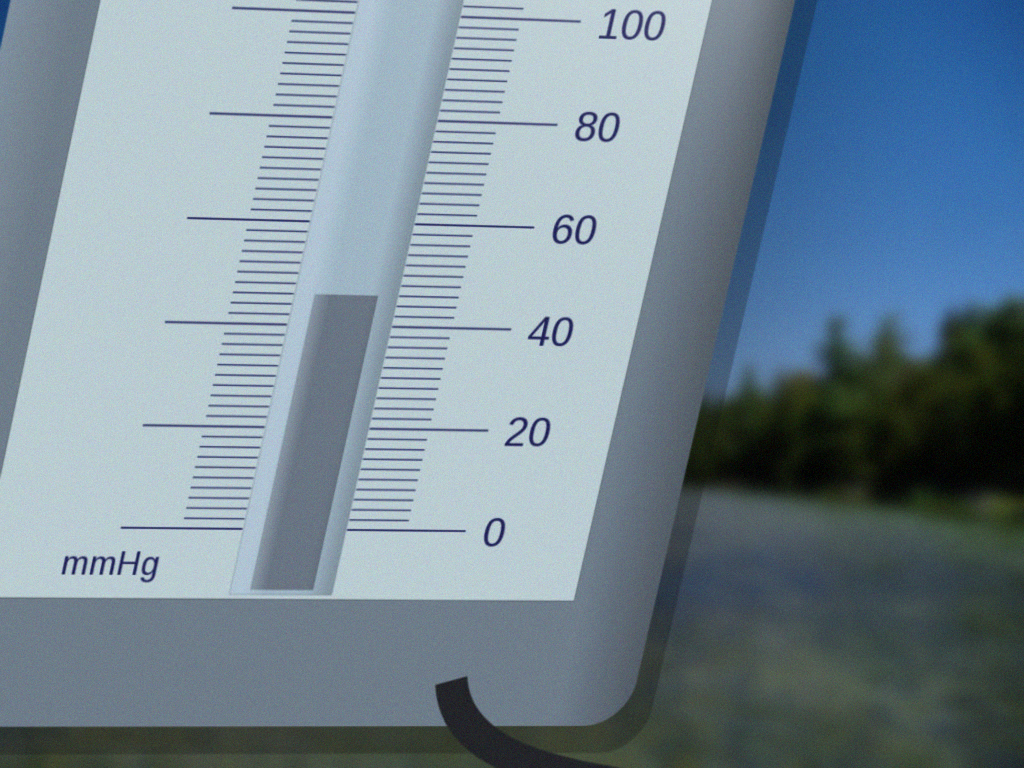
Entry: 46 mmHg
